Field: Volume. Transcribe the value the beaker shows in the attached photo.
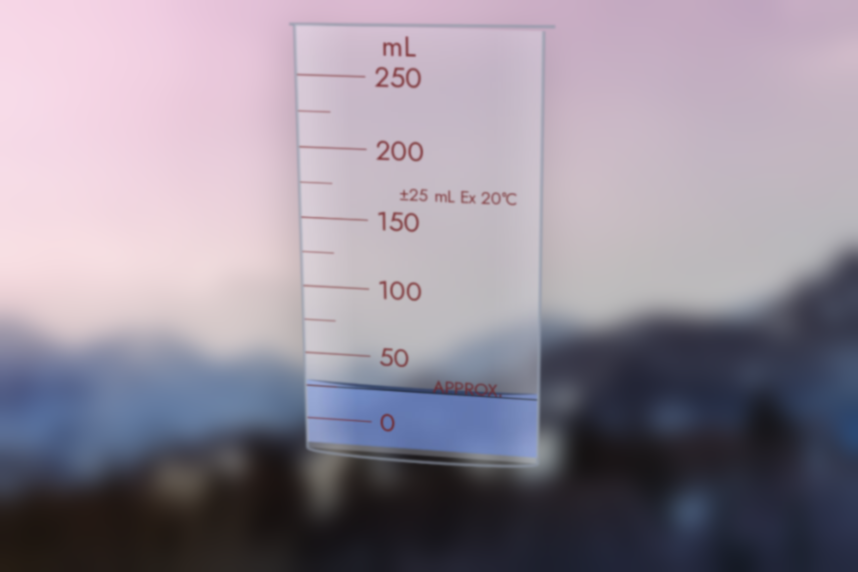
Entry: 25 mL
